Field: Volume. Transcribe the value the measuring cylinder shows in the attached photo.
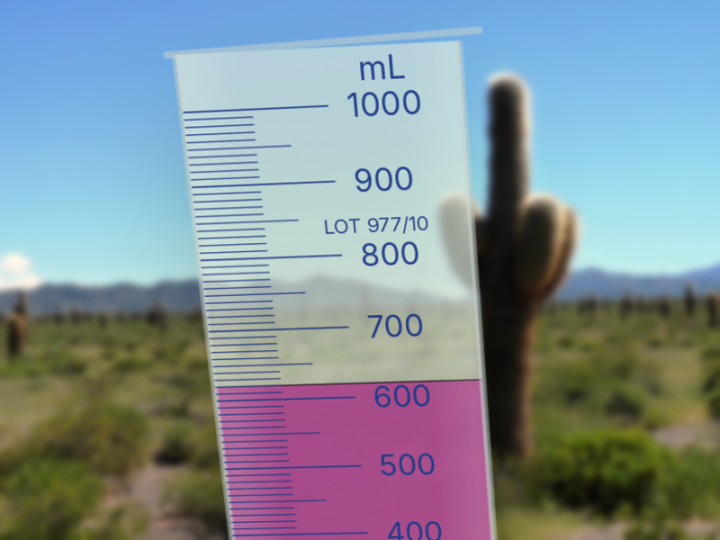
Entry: 620 mL
